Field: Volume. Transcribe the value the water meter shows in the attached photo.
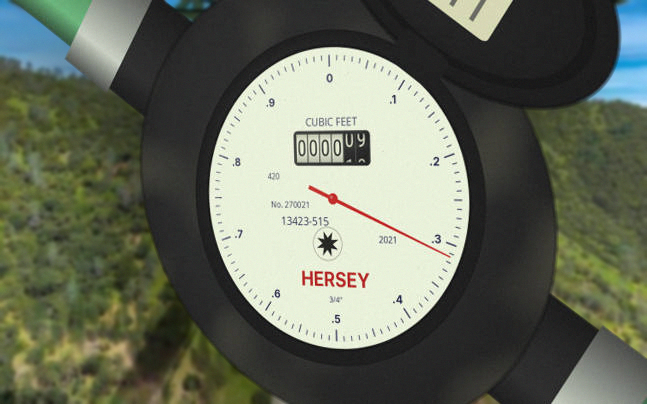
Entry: 9.31 ft³
